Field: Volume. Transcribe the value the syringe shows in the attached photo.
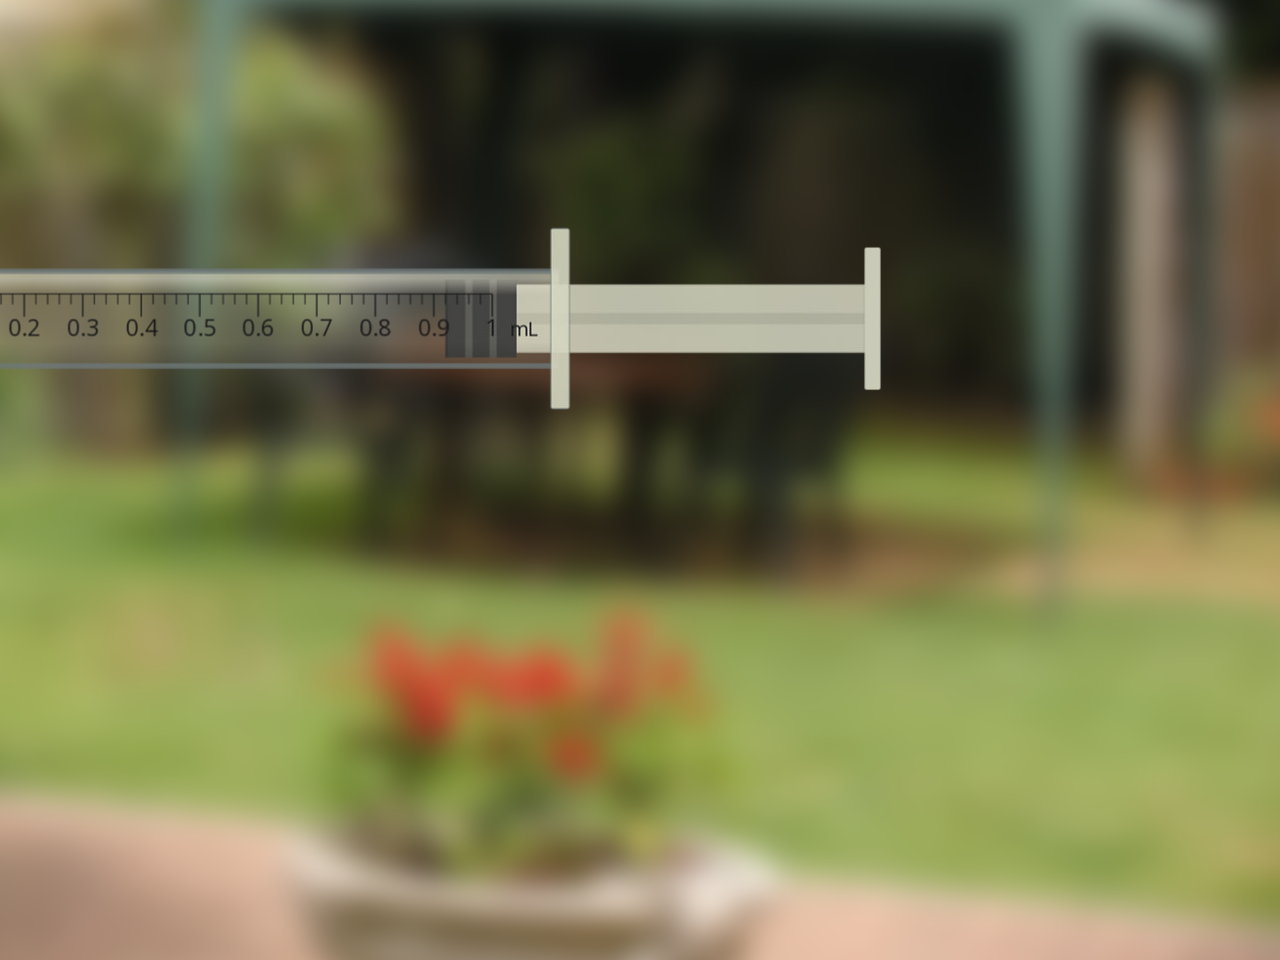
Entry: 0.92 mL
